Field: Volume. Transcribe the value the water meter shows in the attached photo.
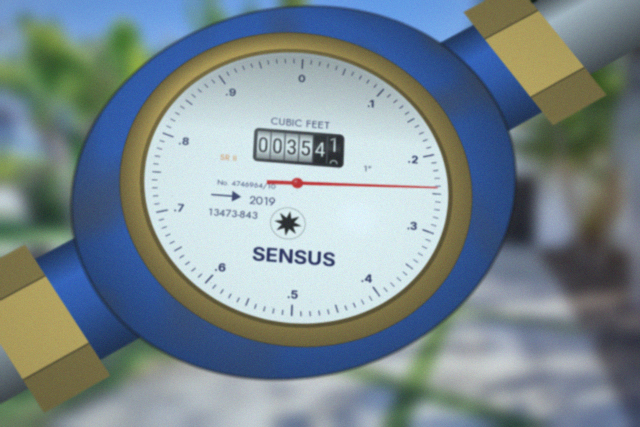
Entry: 3541.24 ft³
